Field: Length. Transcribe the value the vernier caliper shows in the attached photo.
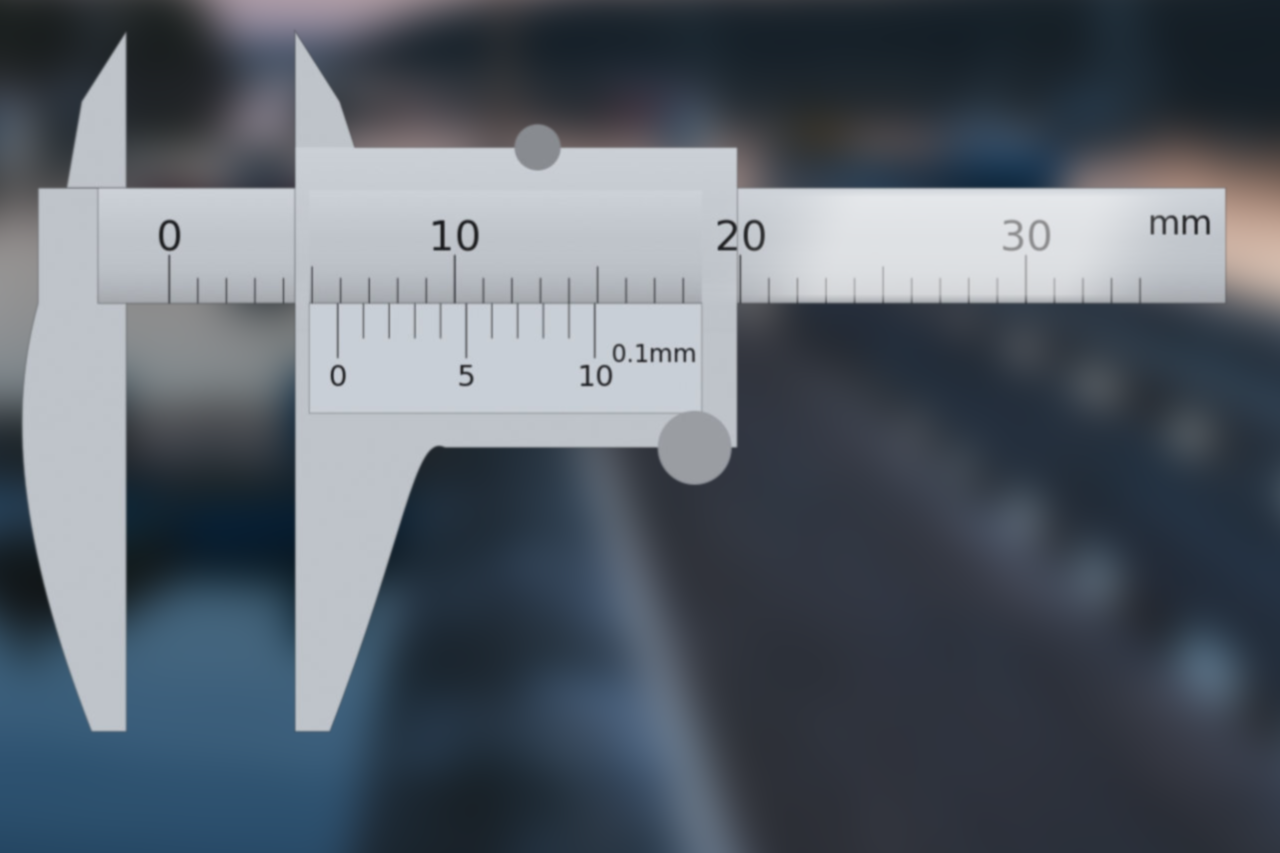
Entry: 5.9 mm
